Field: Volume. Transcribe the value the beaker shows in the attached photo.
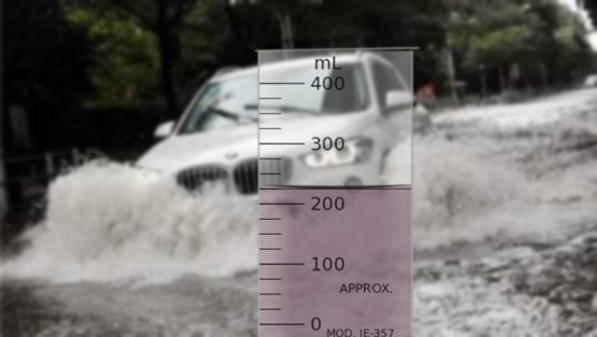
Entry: 225 mL
